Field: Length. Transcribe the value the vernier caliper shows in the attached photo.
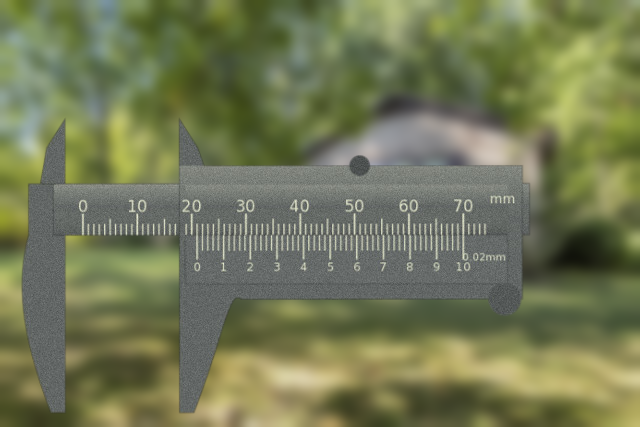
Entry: 21.0 mm
